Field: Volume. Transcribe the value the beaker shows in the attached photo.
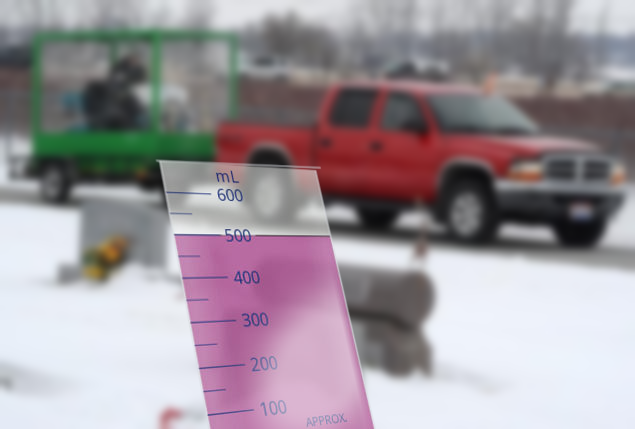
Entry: 500 mL
